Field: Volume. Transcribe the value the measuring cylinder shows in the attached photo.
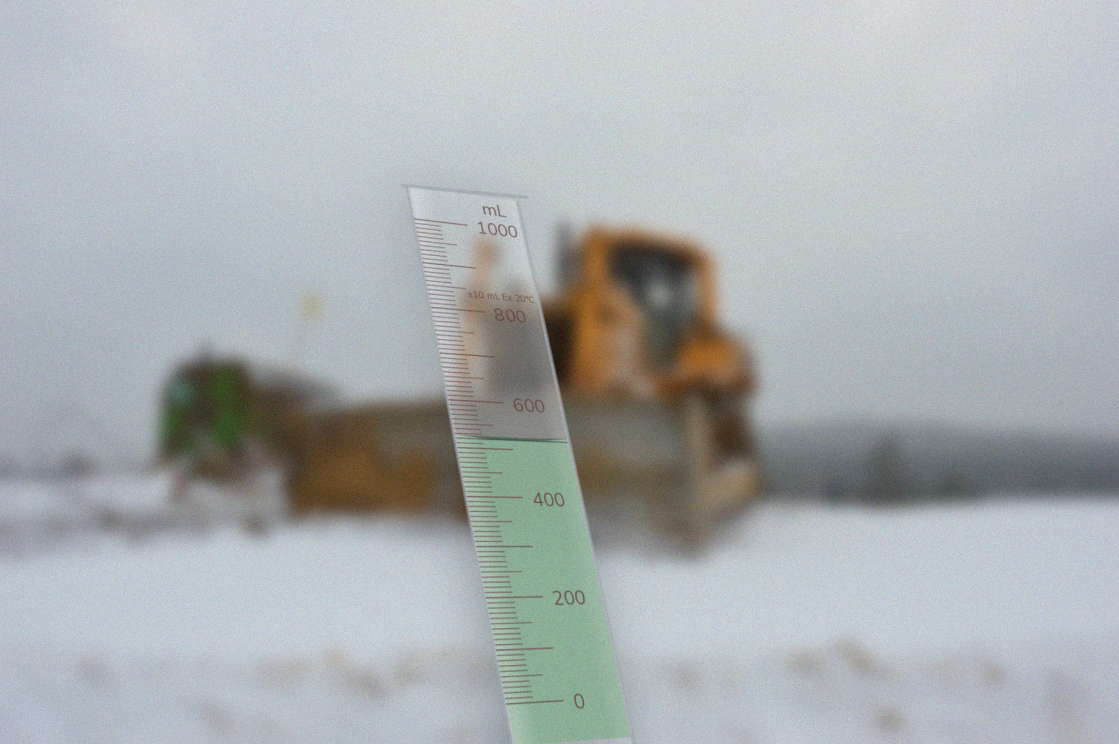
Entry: 520 mL
